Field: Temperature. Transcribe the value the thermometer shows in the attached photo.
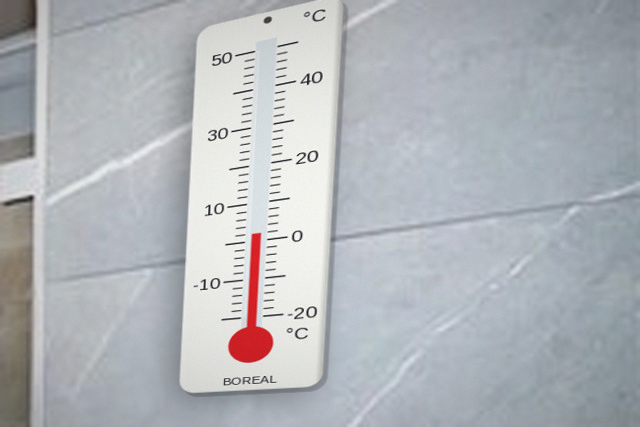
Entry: 2 °C
